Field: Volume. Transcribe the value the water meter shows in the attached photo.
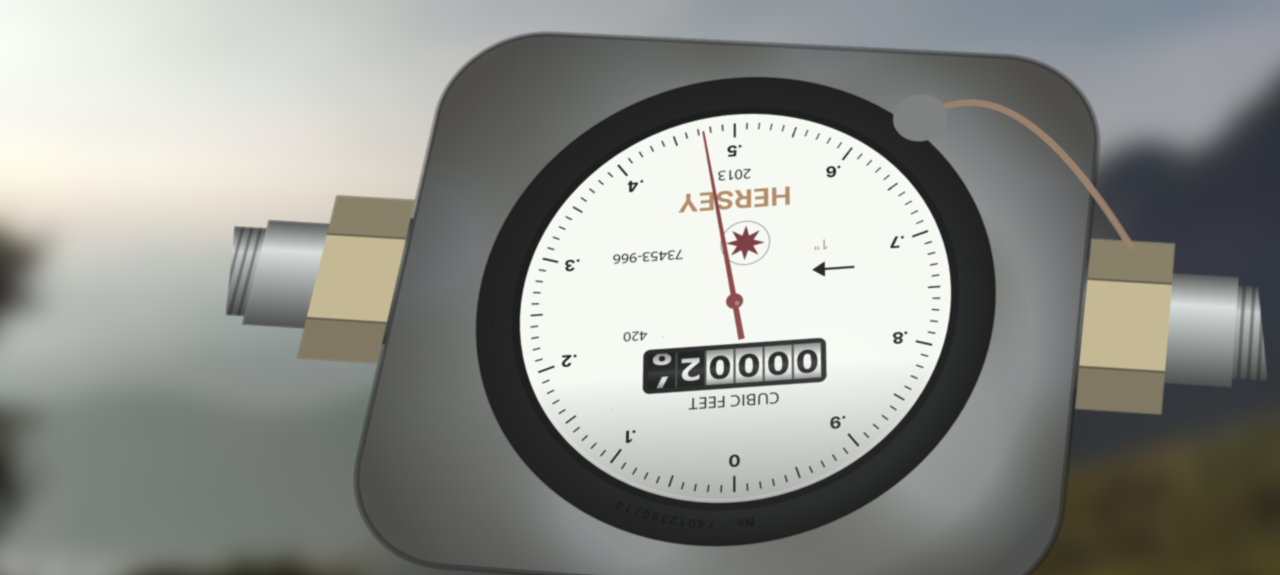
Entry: 27.47 ft³
